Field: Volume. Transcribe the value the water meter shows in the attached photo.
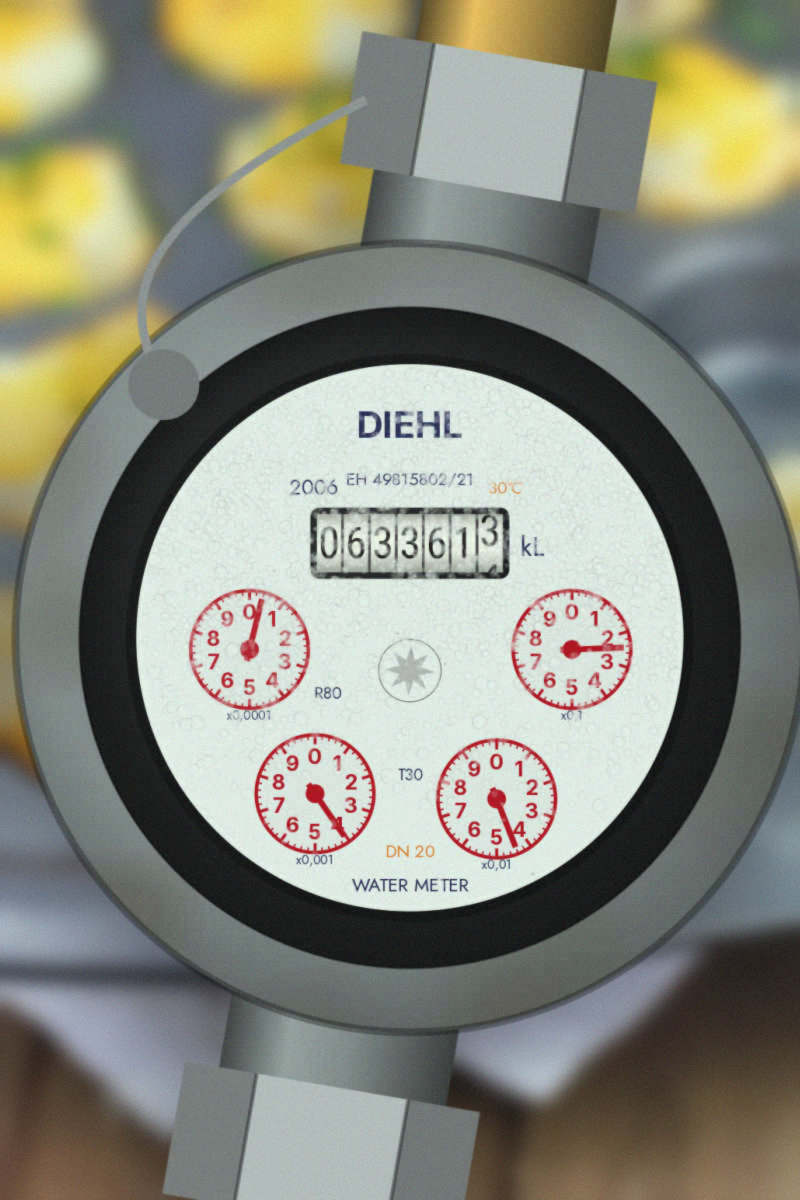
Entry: 633613.2440 kL
